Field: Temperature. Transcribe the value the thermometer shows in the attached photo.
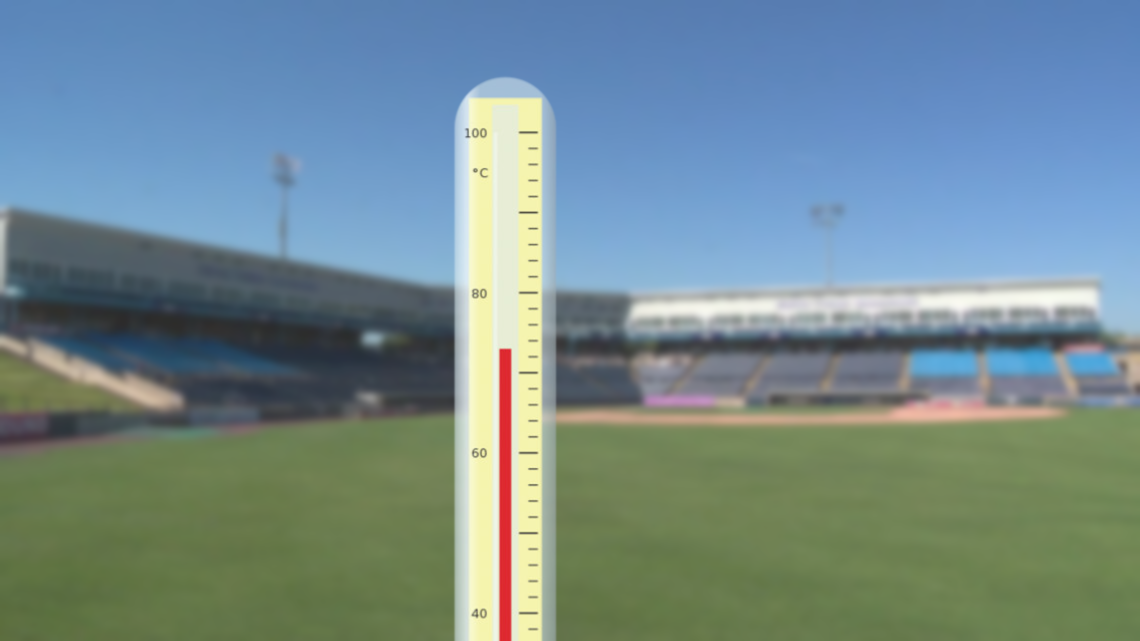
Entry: 73 °C
